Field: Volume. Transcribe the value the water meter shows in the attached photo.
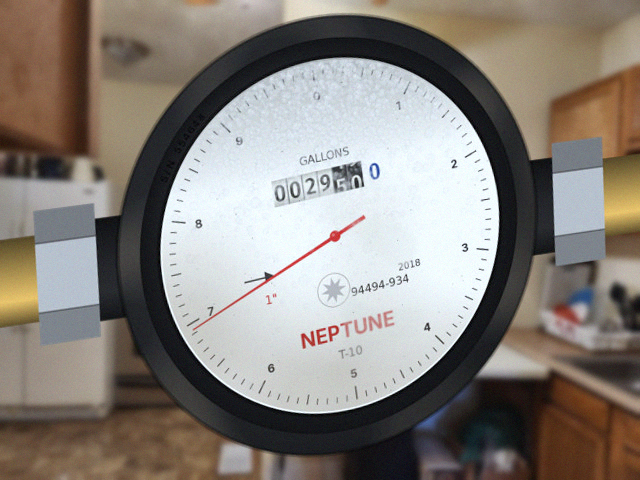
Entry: 29496.9 gal
